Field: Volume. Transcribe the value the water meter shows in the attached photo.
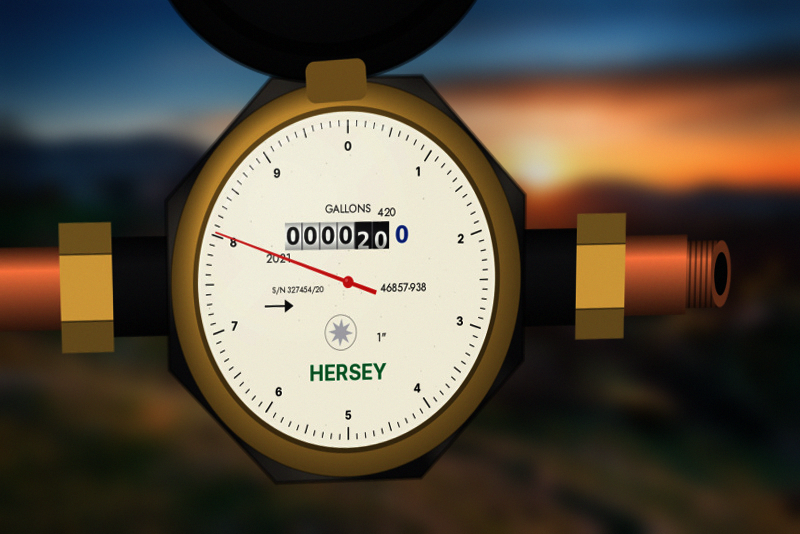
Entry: 198.0 gal
